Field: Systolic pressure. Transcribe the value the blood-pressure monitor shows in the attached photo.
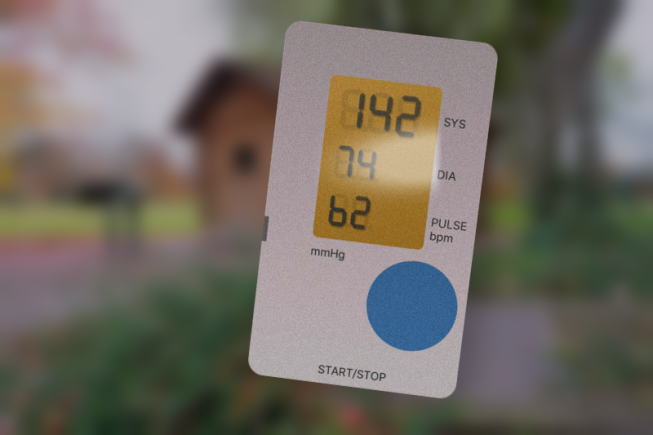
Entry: 142 mmHg
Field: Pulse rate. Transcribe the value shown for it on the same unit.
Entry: 62 bpm
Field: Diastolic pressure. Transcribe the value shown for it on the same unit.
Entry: 74 mmHg
